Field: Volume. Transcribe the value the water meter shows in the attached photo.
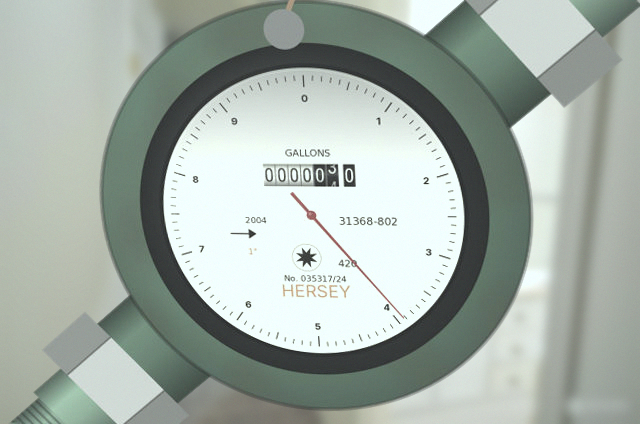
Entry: 33.9 gal
